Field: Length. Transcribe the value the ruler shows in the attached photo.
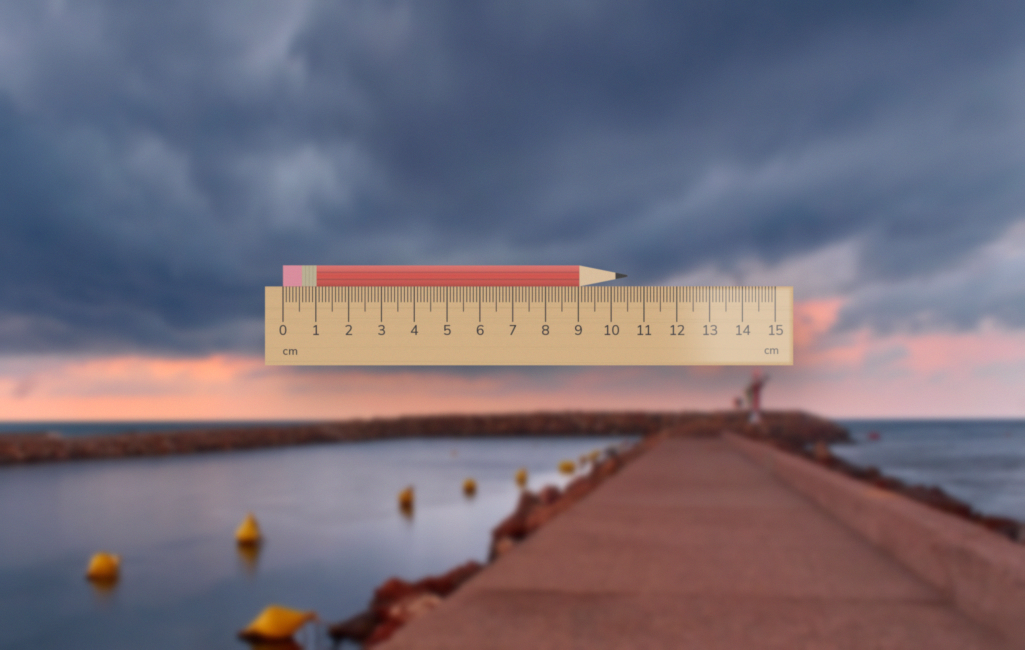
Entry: 10.5 cm
